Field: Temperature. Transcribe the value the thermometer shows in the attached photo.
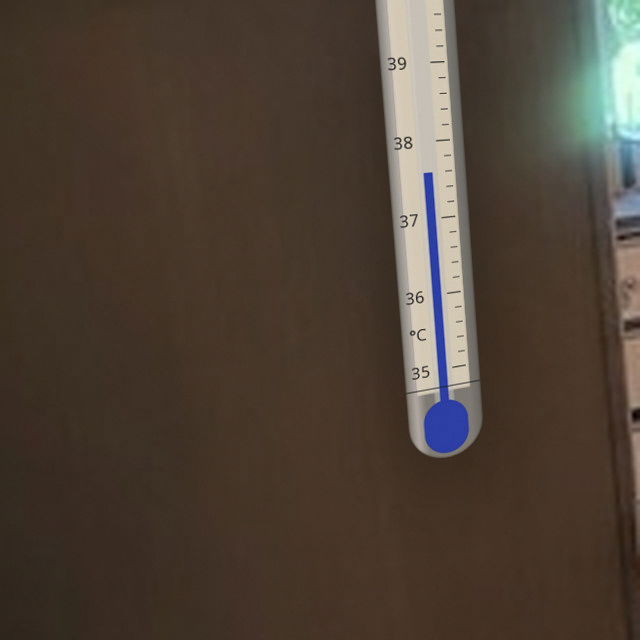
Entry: 37.6 °C
